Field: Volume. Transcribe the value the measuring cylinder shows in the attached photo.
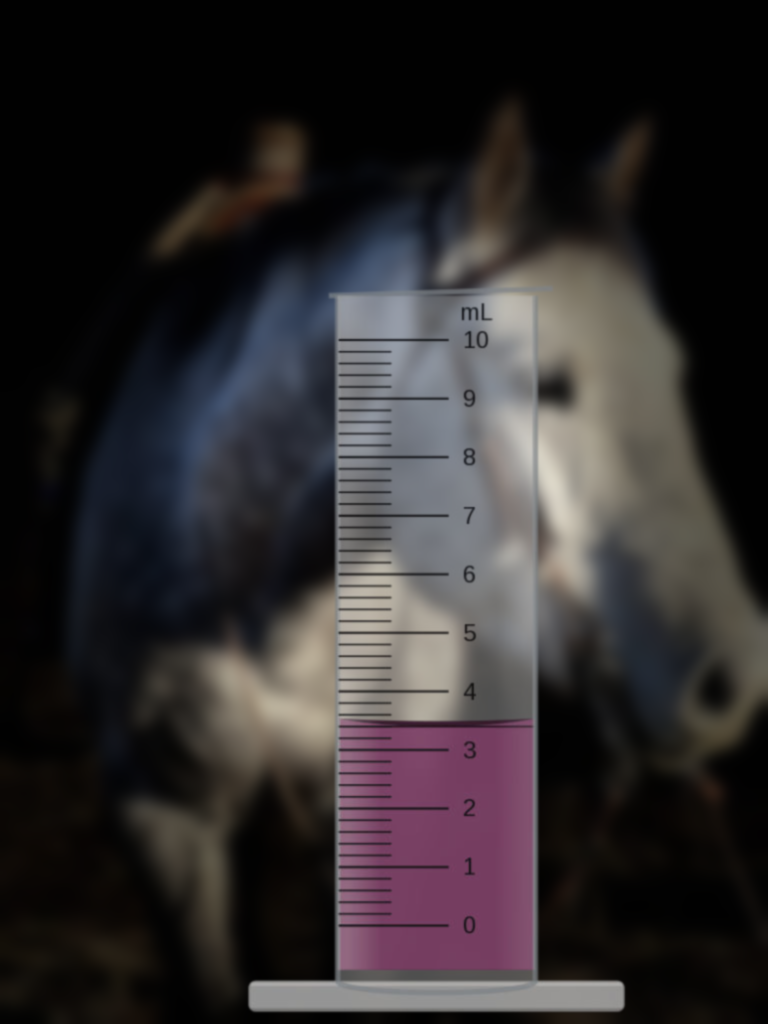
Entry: 3.4 mL
